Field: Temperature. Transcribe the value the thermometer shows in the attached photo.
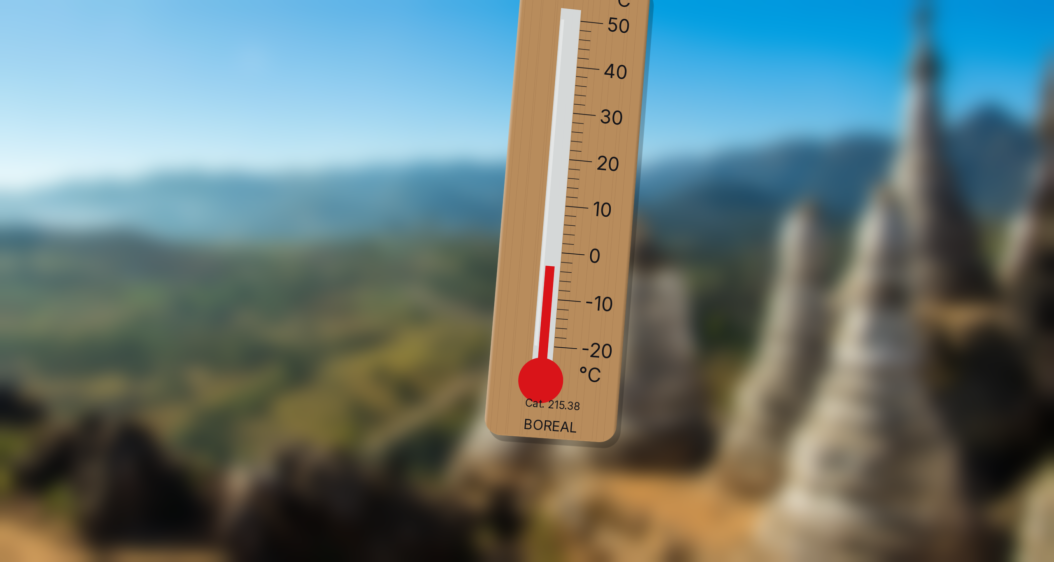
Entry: -3 °C
